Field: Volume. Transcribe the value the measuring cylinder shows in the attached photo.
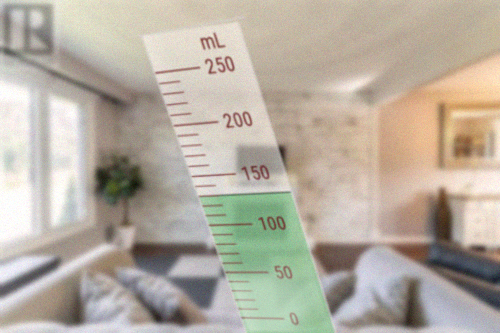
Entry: 130 mL
